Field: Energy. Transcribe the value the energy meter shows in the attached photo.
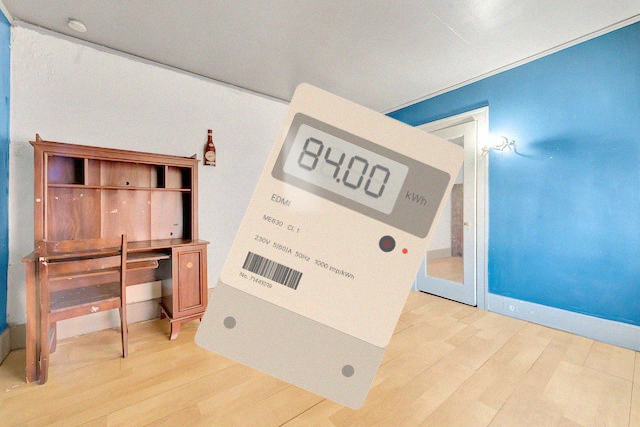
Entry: 84.00 kWh
